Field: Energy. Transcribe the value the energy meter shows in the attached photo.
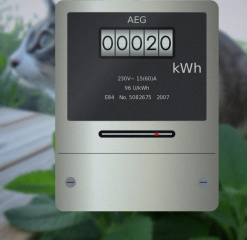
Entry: 20 kWh
